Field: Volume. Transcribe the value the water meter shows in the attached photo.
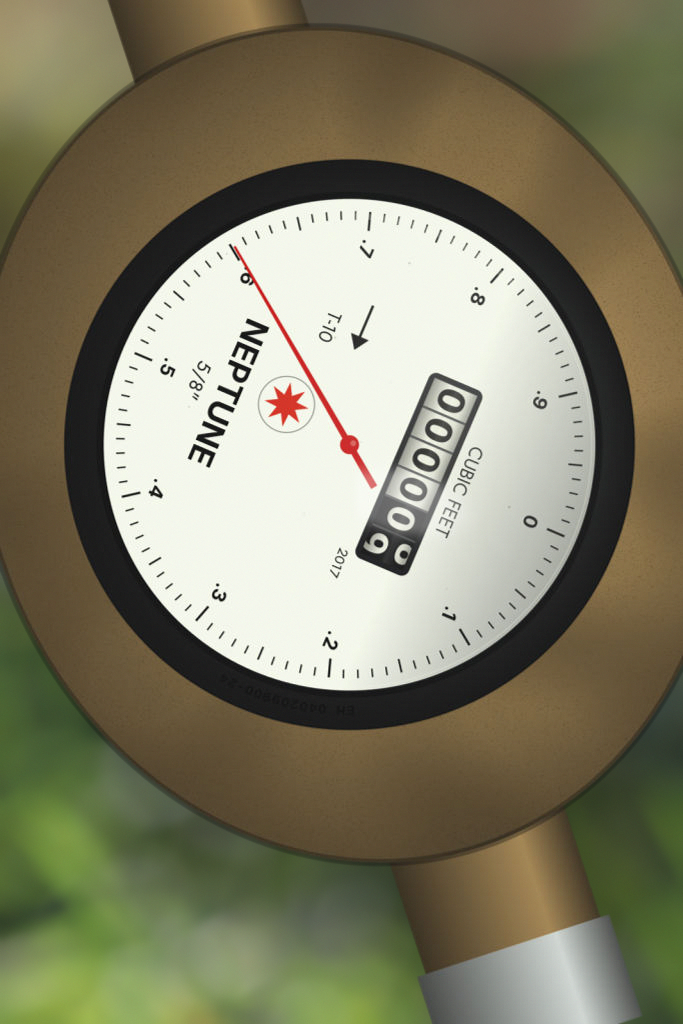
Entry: 8.60 ft³
